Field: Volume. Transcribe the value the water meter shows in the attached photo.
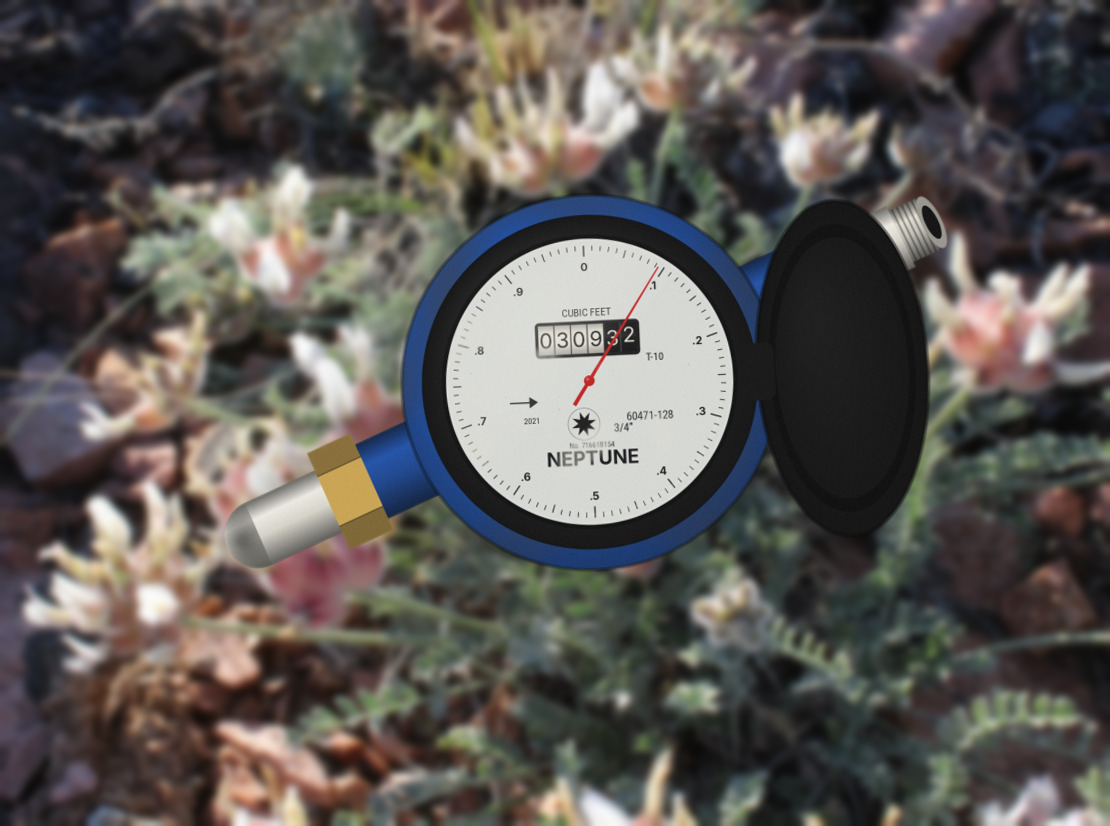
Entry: 30932.09 ft³
